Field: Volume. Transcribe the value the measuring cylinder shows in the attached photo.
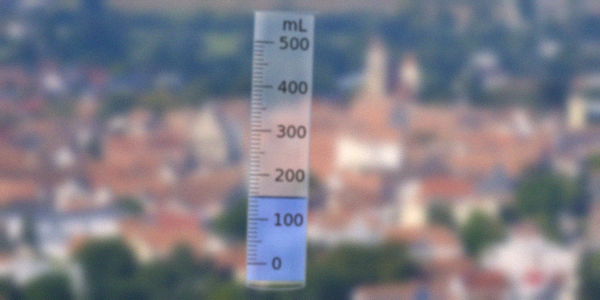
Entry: 150 mL
